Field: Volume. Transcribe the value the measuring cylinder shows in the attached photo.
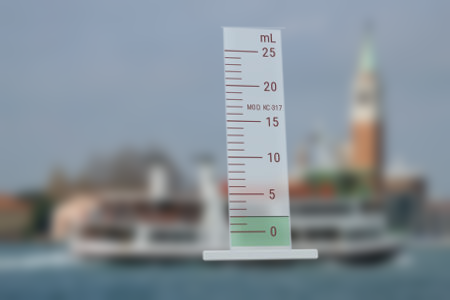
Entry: 2 mL
